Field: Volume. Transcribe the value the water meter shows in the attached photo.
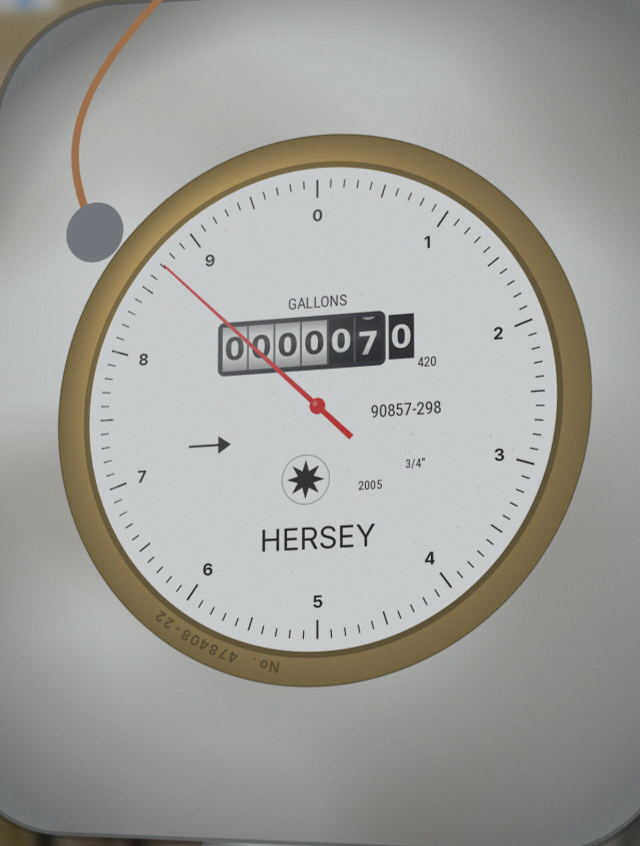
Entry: 68.7 gal
